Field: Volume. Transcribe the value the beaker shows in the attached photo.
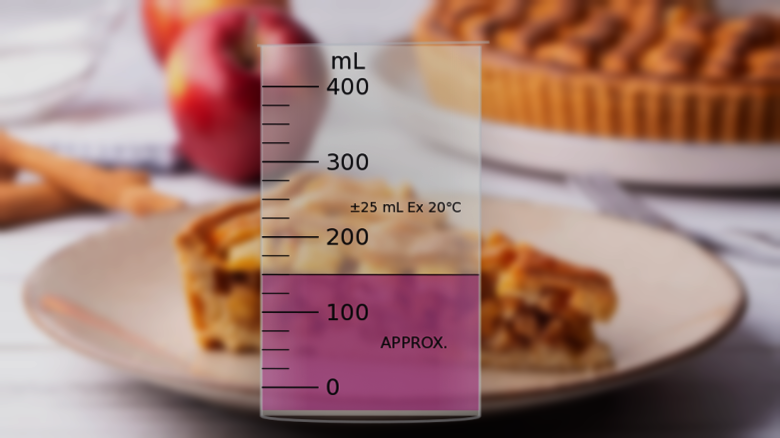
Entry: 150 mL
